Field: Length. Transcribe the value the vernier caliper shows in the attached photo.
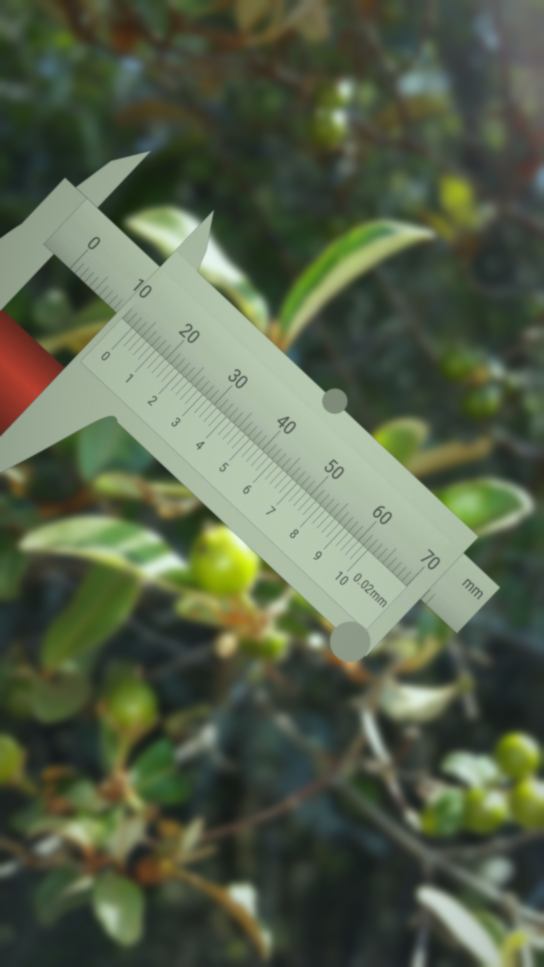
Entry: 13.0 mm
